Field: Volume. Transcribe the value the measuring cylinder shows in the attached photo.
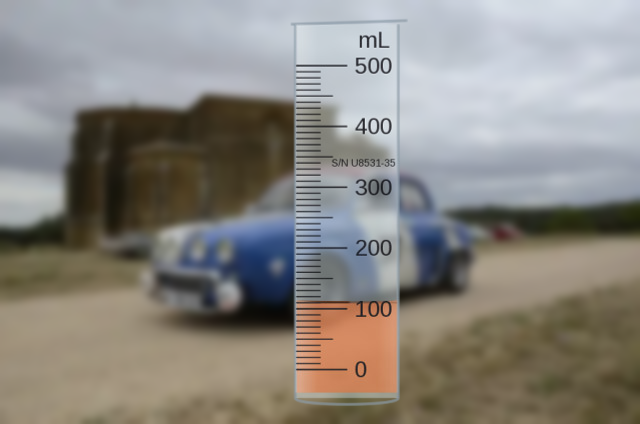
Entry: 110 mL
